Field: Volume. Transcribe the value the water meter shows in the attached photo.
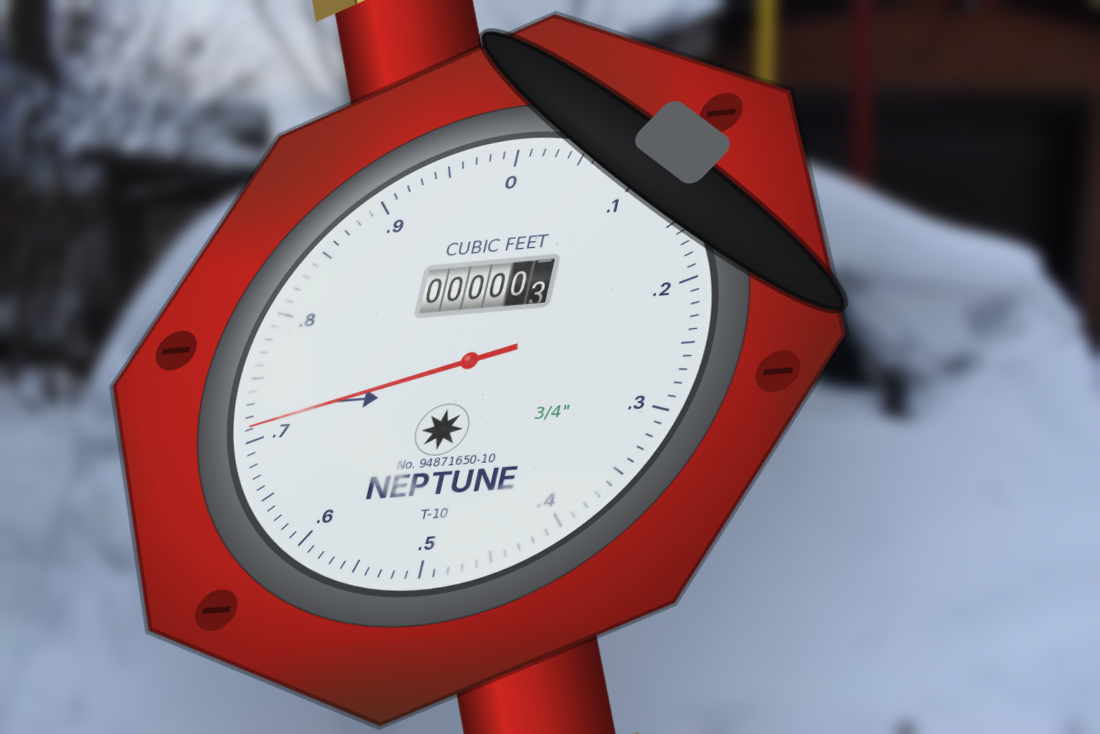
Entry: 2.71 ft³
